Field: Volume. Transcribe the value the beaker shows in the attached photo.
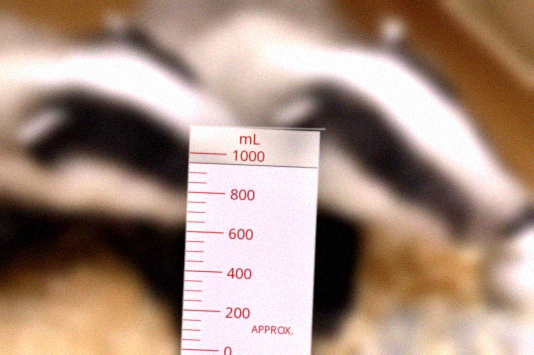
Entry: 950 mL
